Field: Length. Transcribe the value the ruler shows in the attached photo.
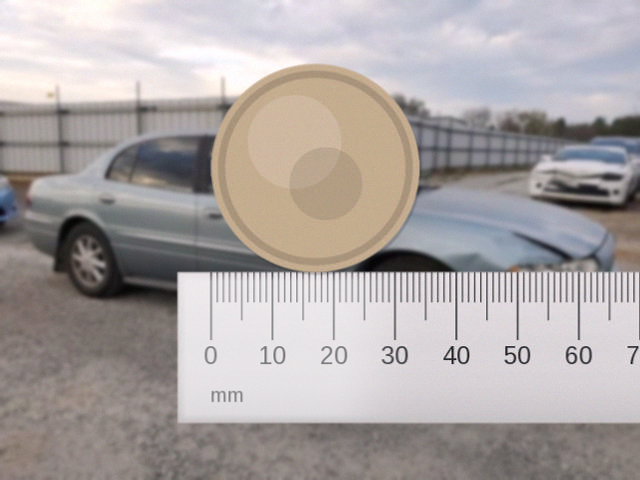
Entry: 34 mm
